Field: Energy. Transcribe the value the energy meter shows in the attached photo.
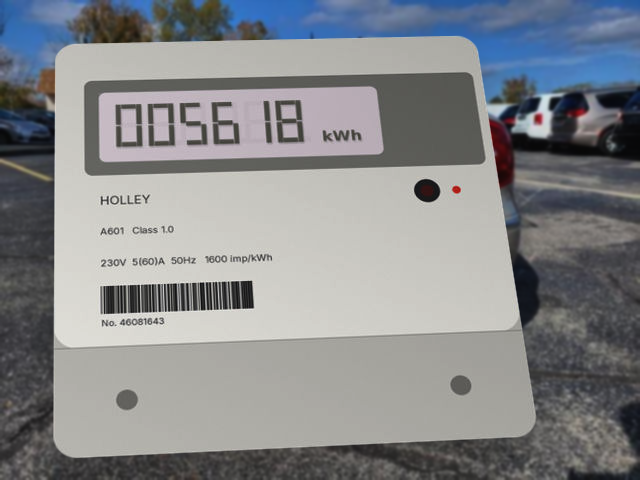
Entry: 5618 kWh
